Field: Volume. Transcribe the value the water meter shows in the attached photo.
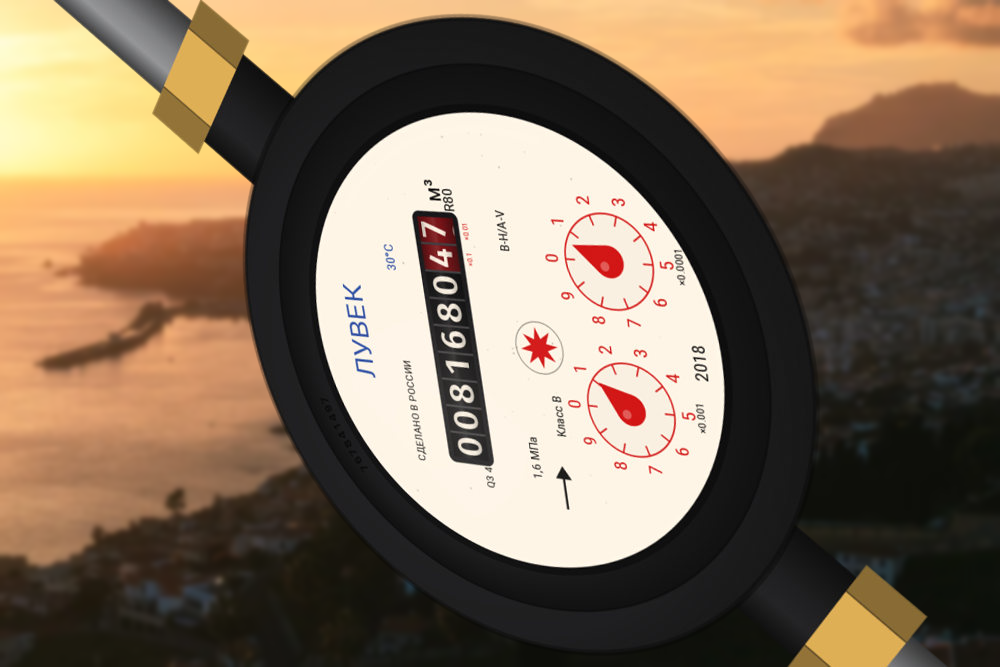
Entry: 81680.4710 m³
